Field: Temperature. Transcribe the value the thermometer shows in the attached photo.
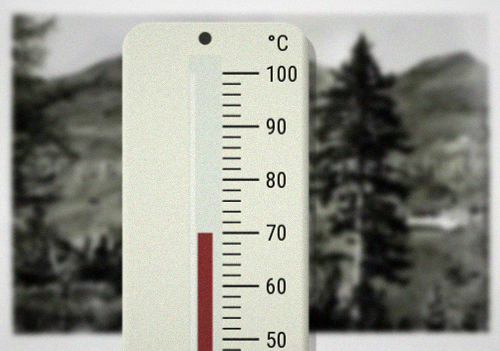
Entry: 70 °C
